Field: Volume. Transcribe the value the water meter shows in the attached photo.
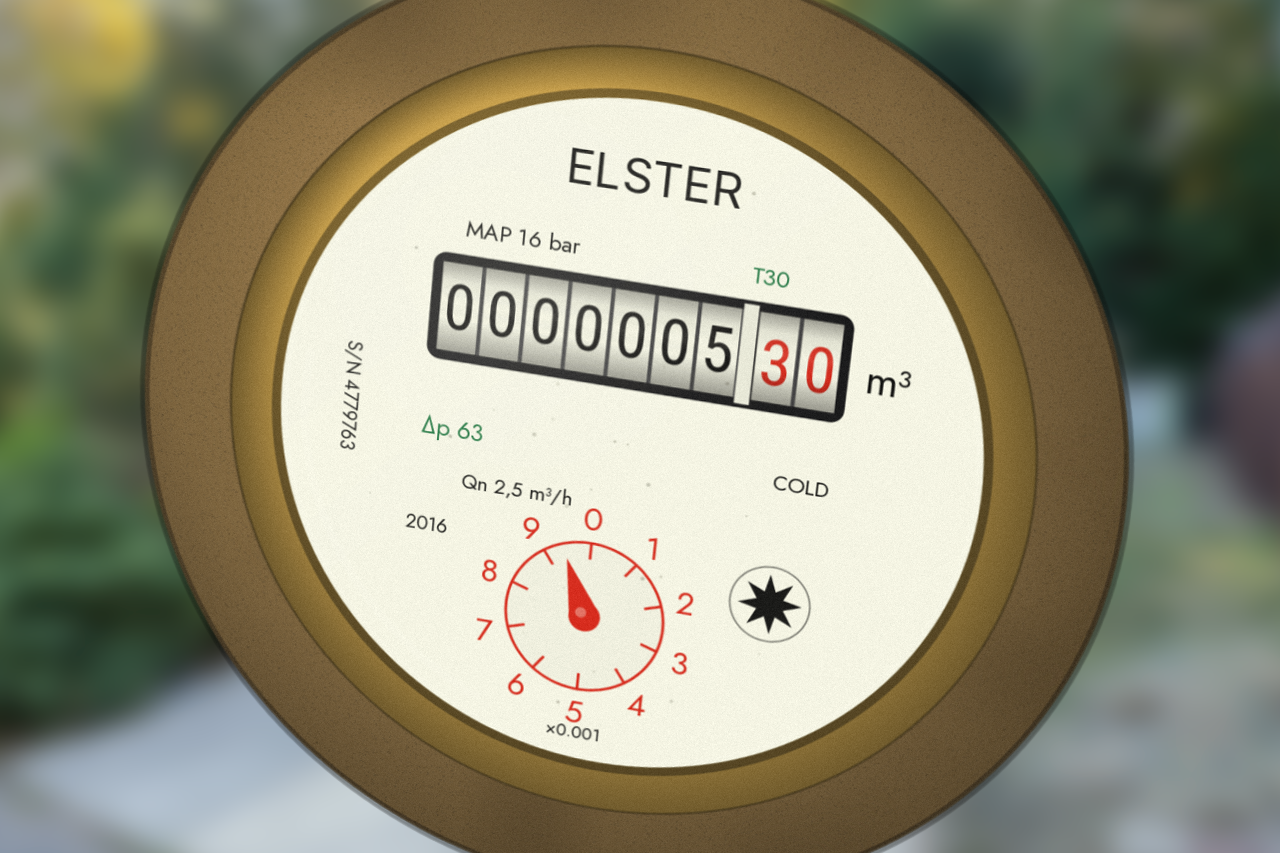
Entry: 5.299 m³
